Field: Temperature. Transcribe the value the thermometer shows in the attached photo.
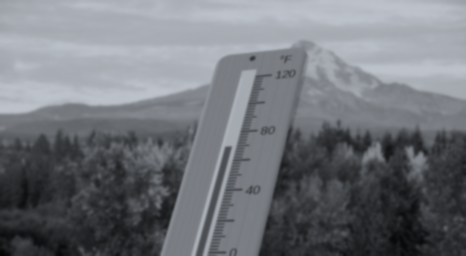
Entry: 70 °F
